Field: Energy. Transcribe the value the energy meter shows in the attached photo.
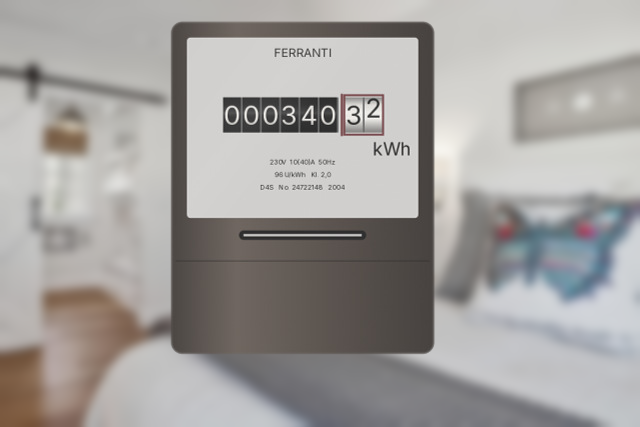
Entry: 340.32 kWh
